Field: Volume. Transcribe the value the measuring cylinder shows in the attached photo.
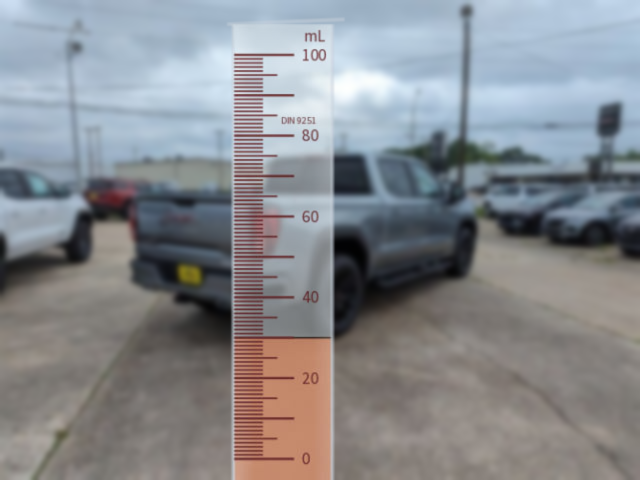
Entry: 30 mL
